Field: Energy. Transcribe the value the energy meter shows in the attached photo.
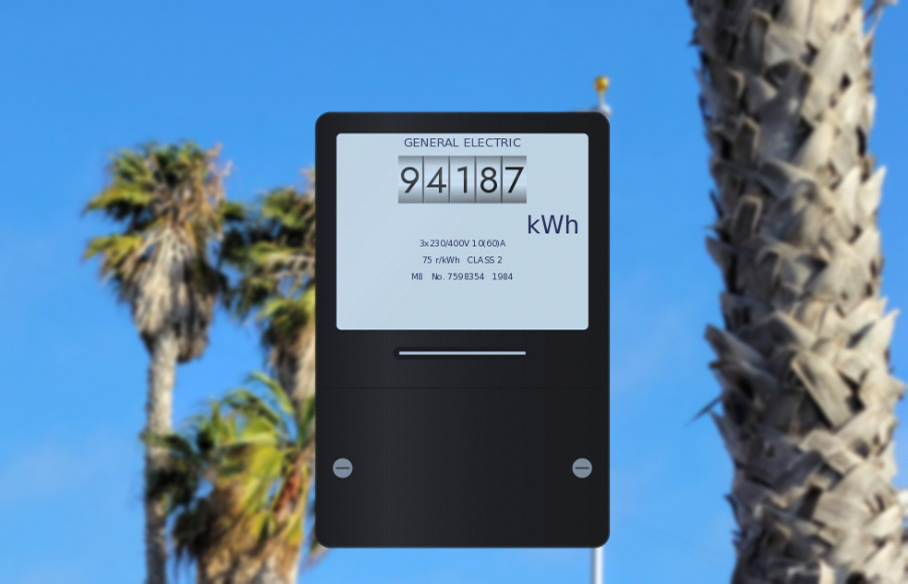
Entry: 94187 kWh
